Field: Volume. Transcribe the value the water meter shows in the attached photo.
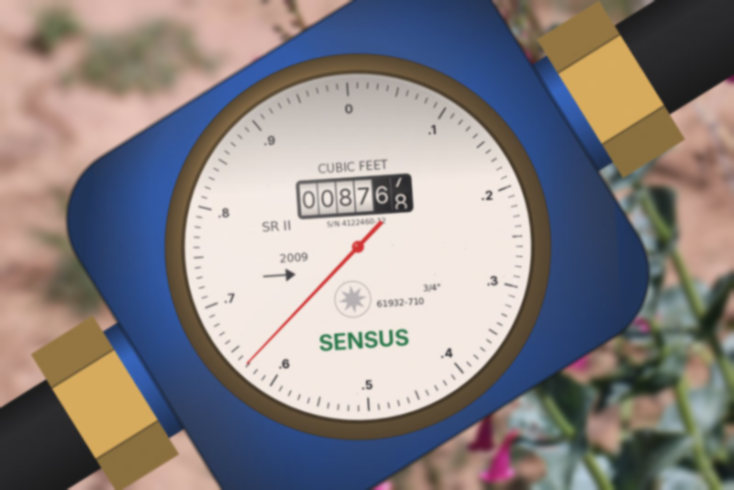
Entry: 8767.63 ft³
